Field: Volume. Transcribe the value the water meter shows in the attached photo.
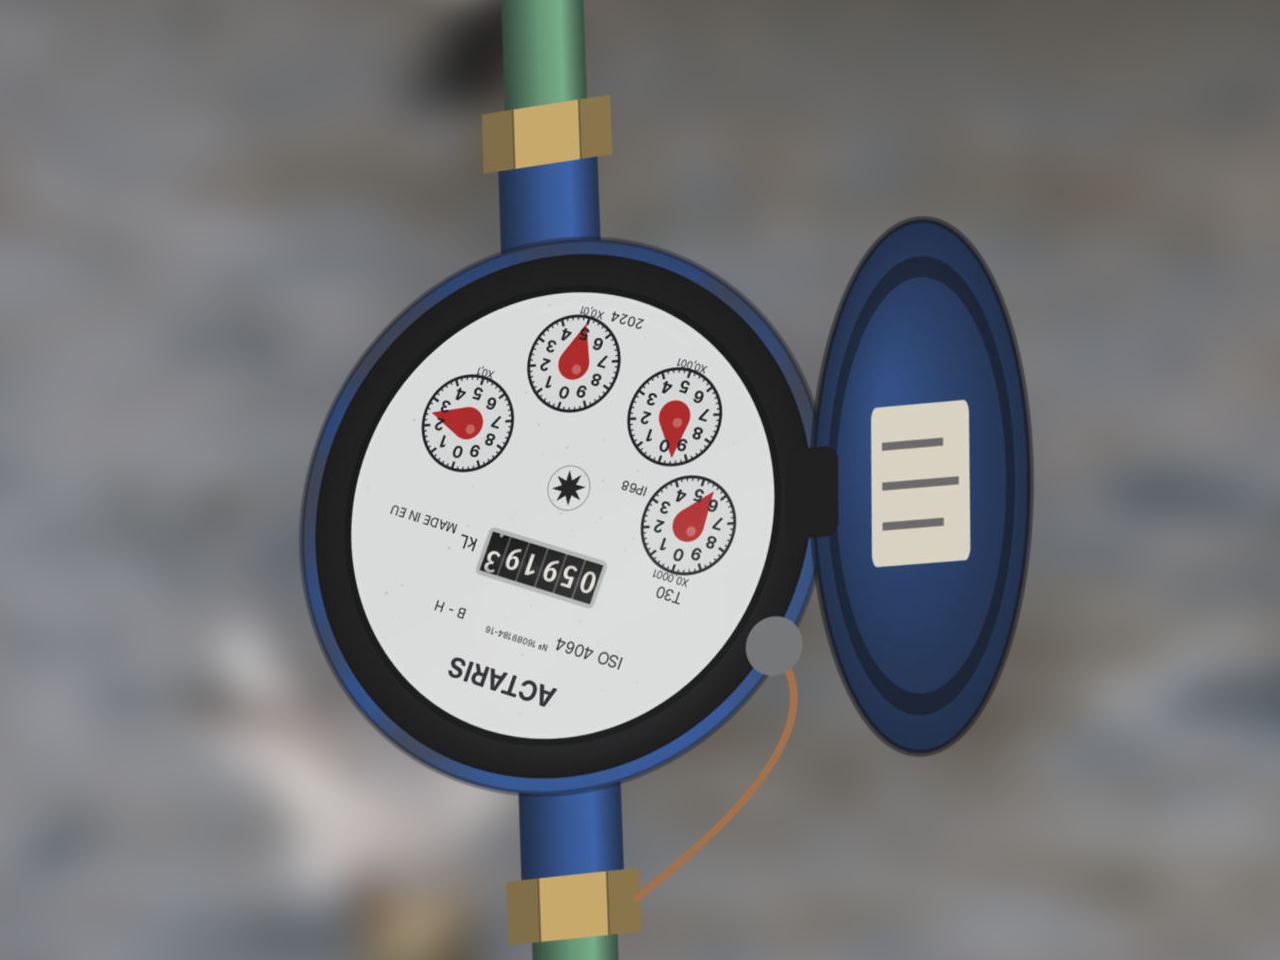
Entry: 59193.2495 kL
